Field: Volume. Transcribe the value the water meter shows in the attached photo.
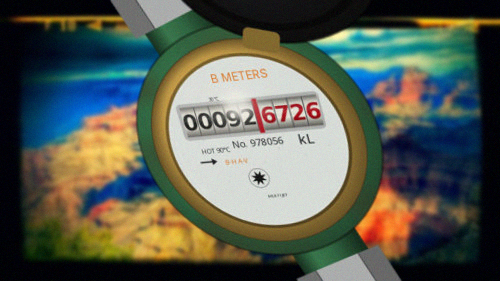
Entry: 92.6726 kL
